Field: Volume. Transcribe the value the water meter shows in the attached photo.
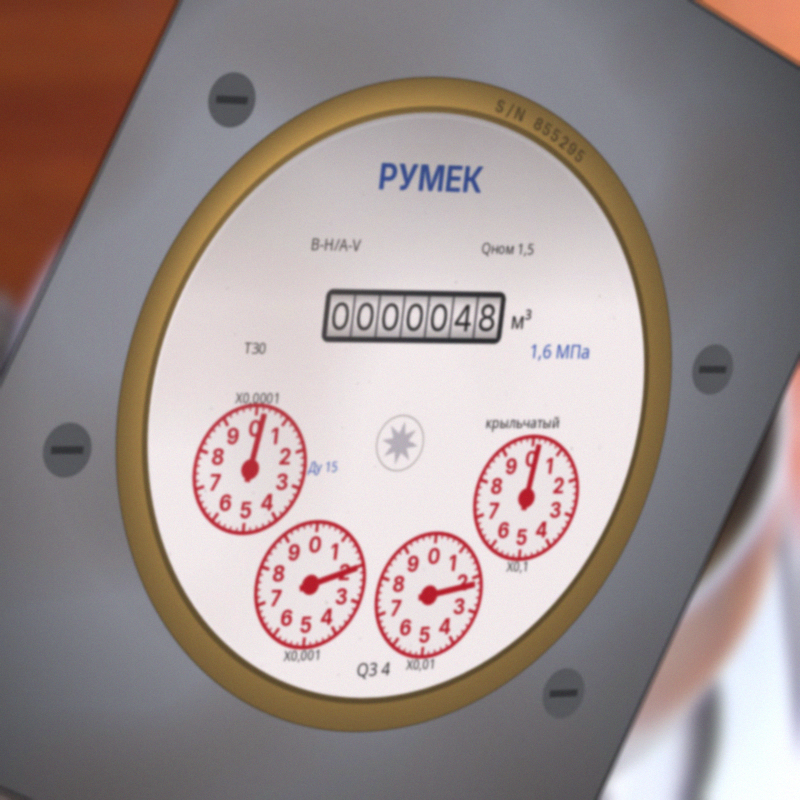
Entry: 48.0220 m³
